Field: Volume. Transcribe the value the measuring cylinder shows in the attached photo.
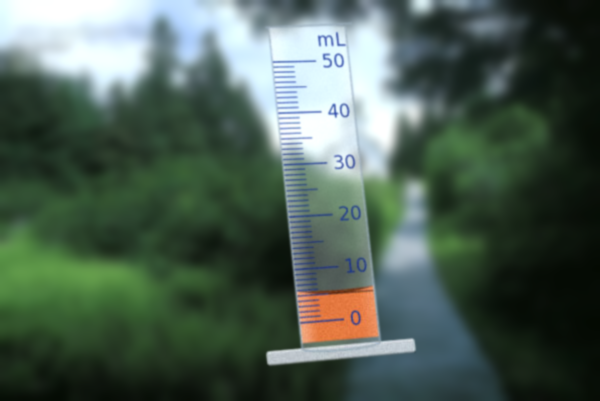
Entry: 5 mL
